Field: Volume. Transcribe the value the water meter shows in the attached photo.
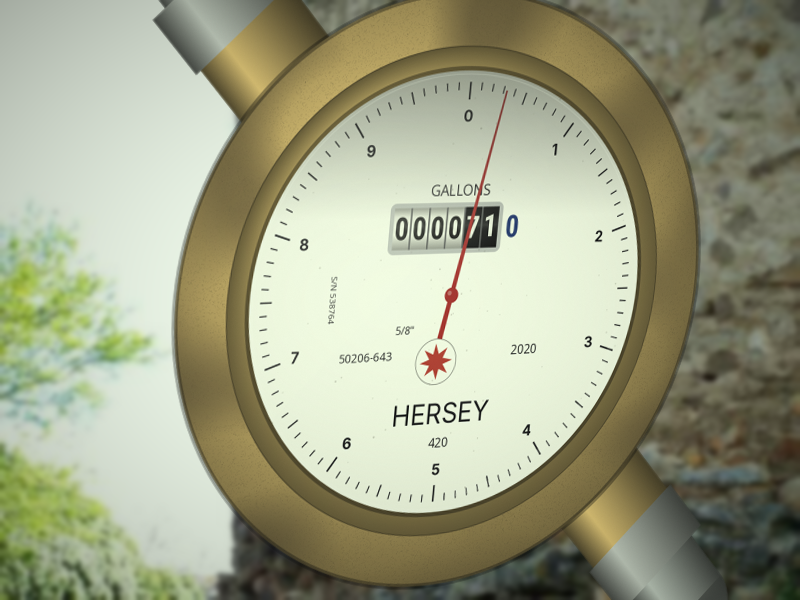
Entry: 710.3 gal
